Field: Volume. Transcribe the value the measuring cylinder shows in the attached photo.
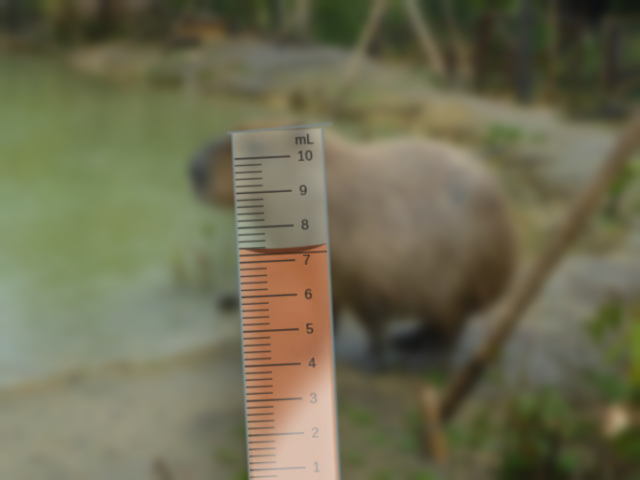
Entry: 7.2 mL
